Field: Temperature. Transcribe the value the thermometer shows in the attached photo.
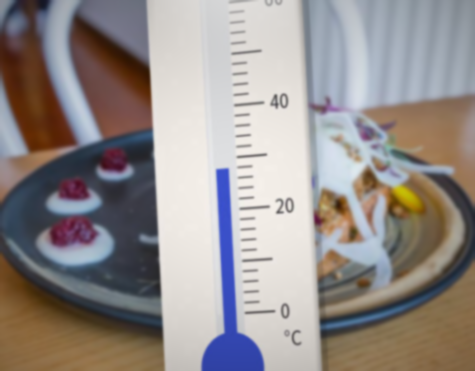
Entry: 28 °C
